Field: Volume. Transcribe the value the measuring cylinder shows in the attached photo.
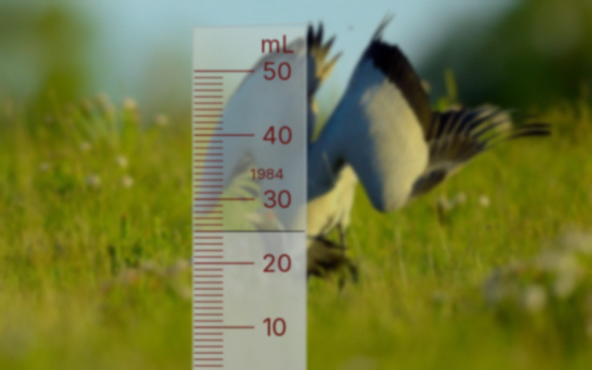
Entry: 25 mL
